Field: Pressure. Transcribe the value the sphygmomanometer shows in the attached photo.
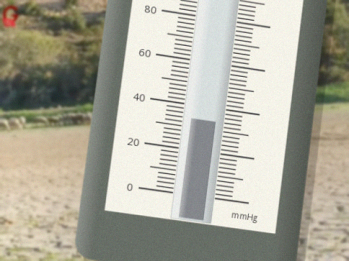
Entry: 34 mmHg
